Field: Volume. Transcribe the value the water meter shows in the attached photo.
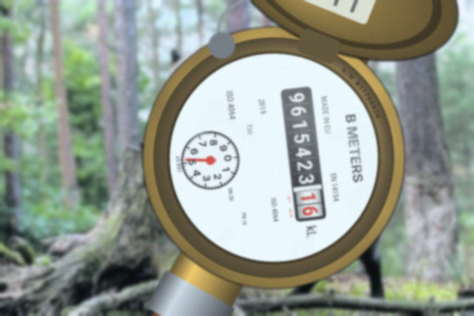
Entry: 9615423.165 kL
